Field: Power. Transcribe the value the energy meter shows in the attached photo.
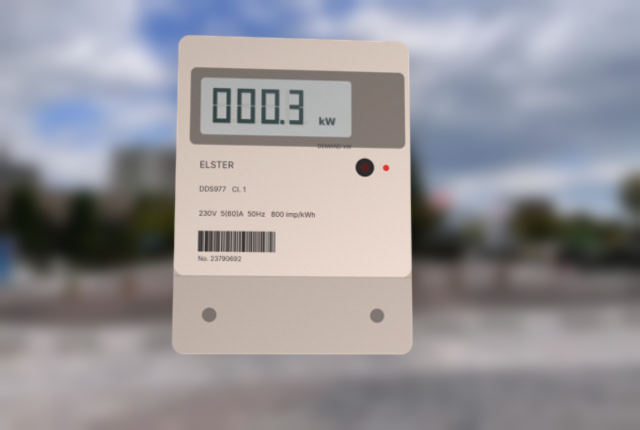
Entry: 0.3 kW
